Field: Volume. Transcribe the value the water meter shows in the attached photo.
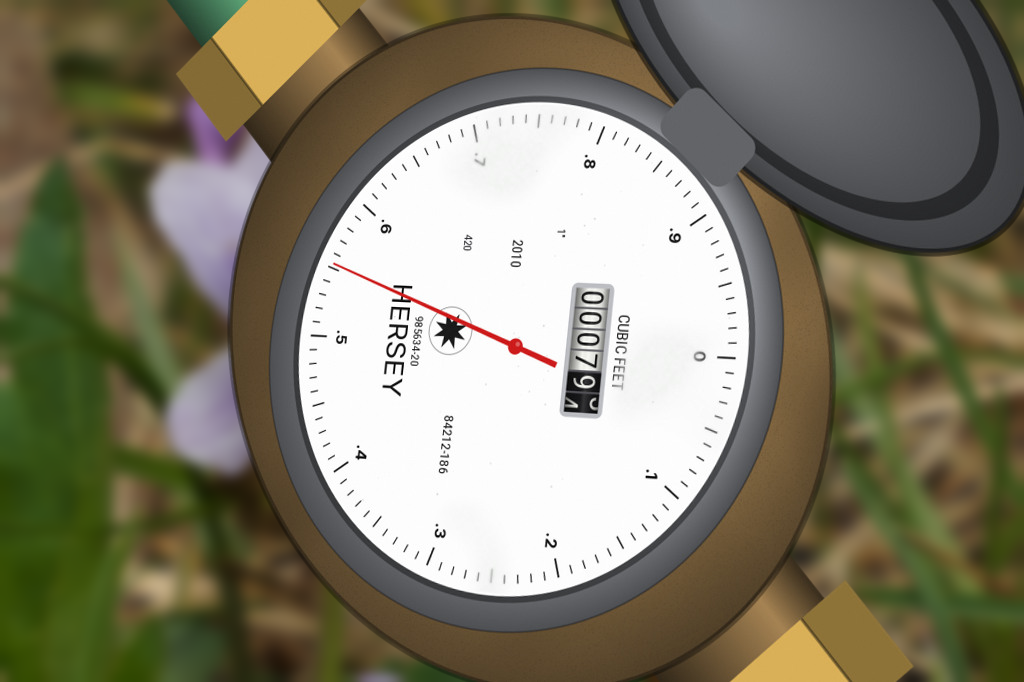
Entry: 793.55 ft³
